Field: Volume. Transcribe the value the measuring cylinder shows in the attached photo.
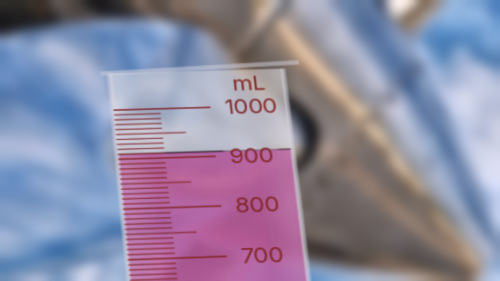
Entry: 910 mL
